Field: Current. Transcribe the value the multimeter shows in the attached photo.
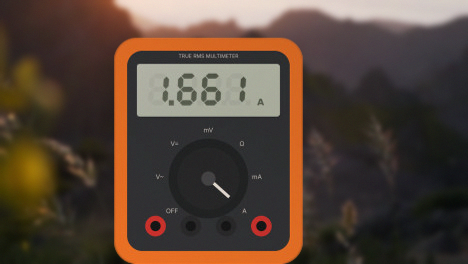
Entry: 1.661 A
